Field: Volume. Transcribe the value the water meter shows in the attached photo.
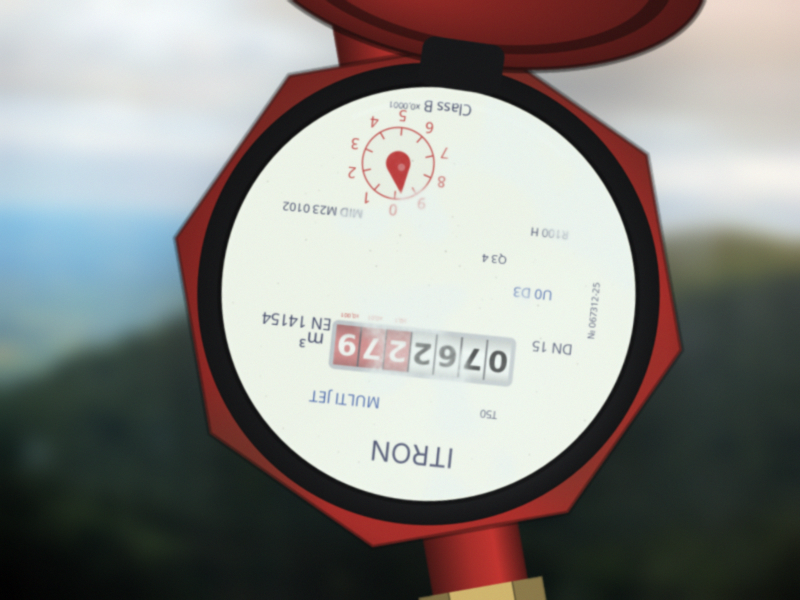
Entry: 762.2789 m³
